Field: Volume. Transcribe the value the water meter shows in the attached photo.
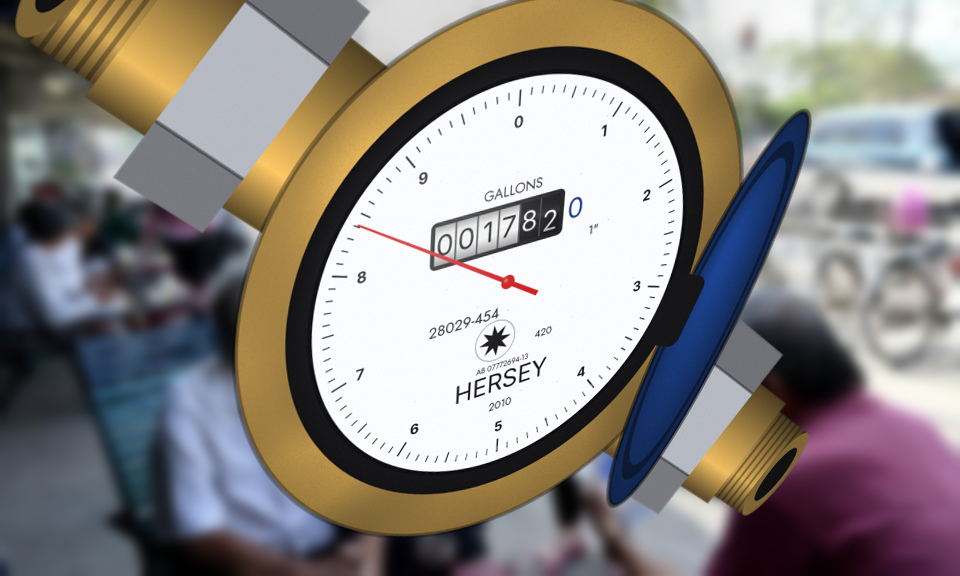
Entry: 17818.4 gal
